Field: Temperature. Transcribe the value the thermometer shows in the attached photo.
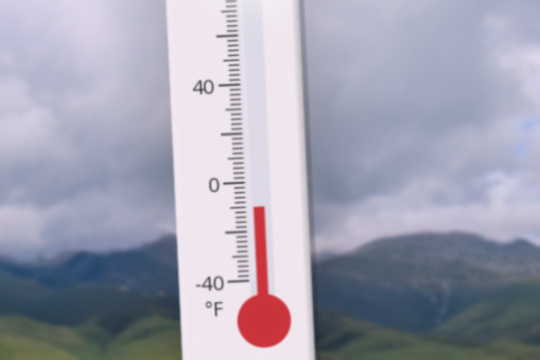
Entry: -10 °F
